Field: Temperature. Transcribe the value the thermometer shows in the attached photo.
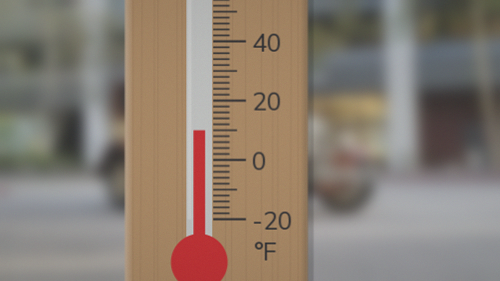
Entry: 10 °F
